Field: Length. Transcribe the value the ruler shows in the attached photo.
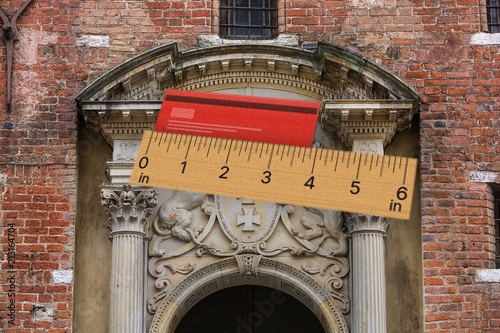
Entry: 3.875 in
